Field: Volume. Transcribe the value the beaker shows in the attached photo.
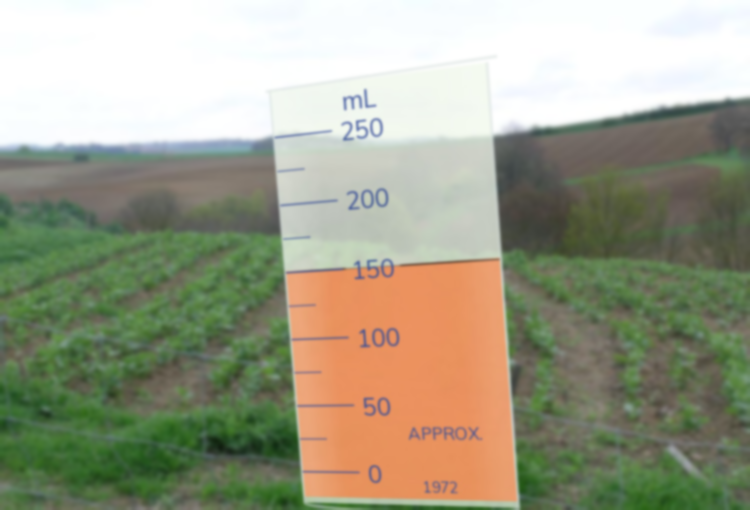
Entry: 150 mL
